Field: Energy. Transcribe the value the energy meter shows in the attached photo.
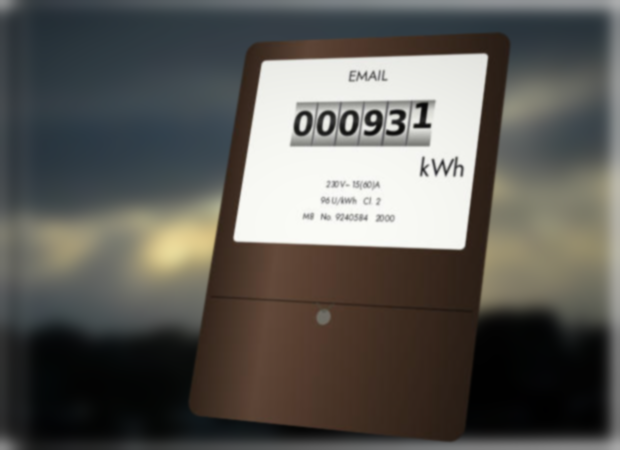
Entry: 931 kWh
